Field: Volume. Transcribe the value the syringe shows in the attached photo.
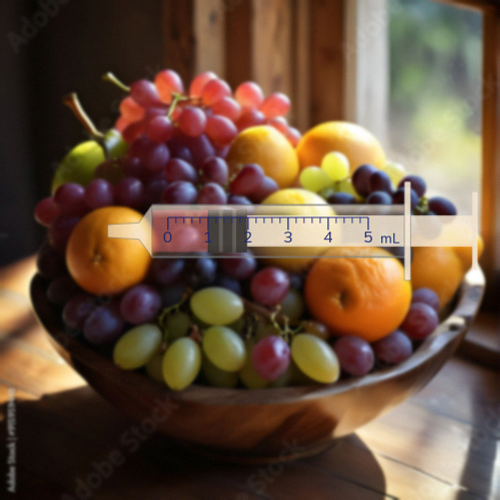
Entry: 1 mL
